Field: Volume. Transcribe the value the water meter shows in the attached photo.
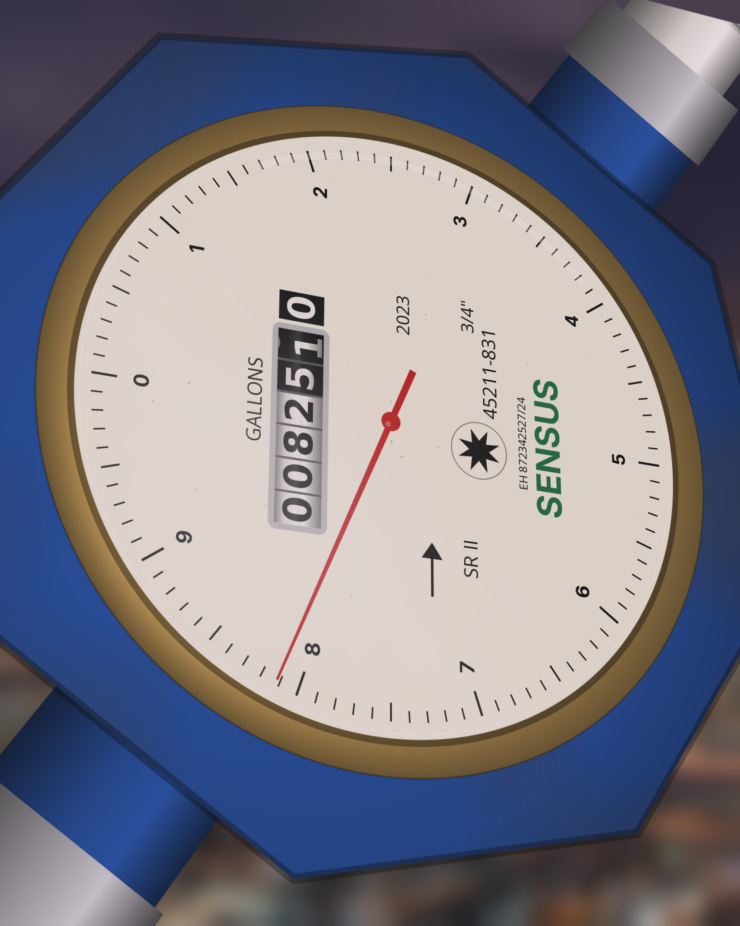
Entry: 82508.1 gal
